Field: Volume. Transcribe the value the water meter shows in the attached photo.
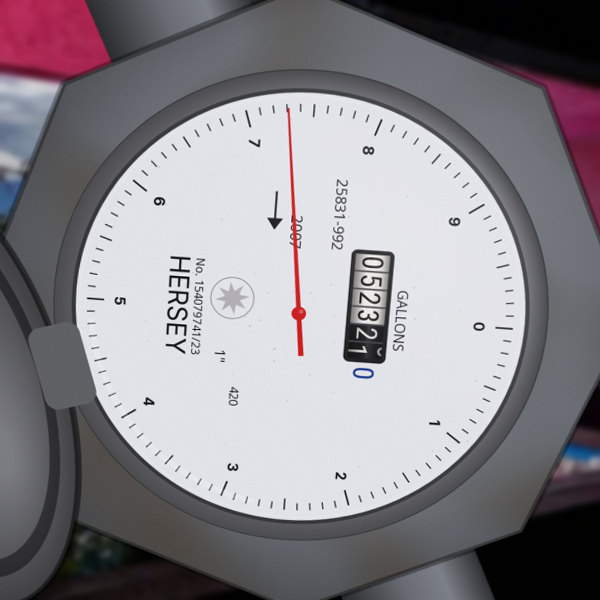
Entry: 523207.3 gal
